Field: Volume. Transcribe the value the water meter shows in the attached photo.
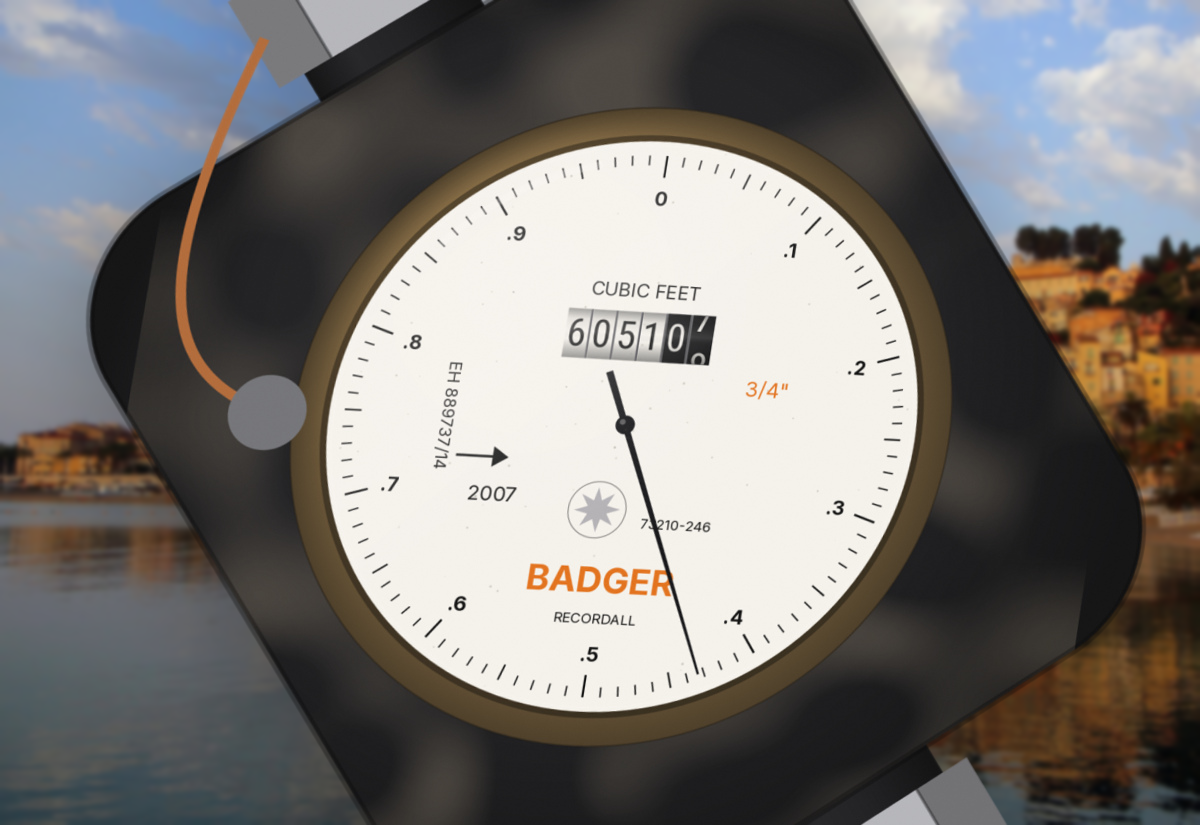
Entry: 605107.43 ft³
